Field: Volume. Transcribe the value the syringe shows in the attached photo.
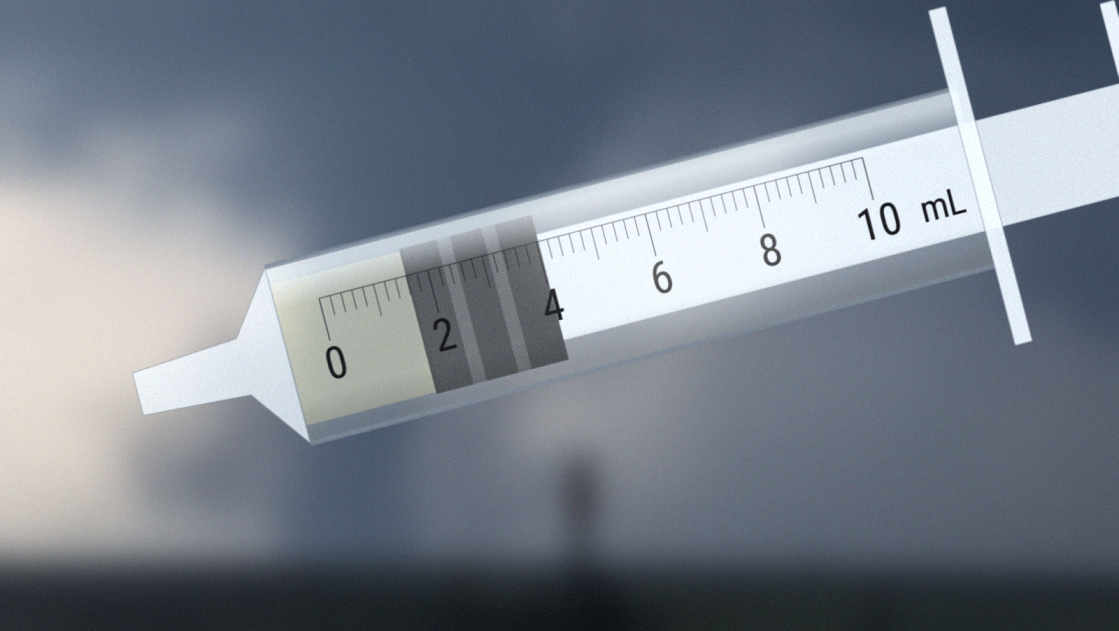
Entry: 1.6 mL
